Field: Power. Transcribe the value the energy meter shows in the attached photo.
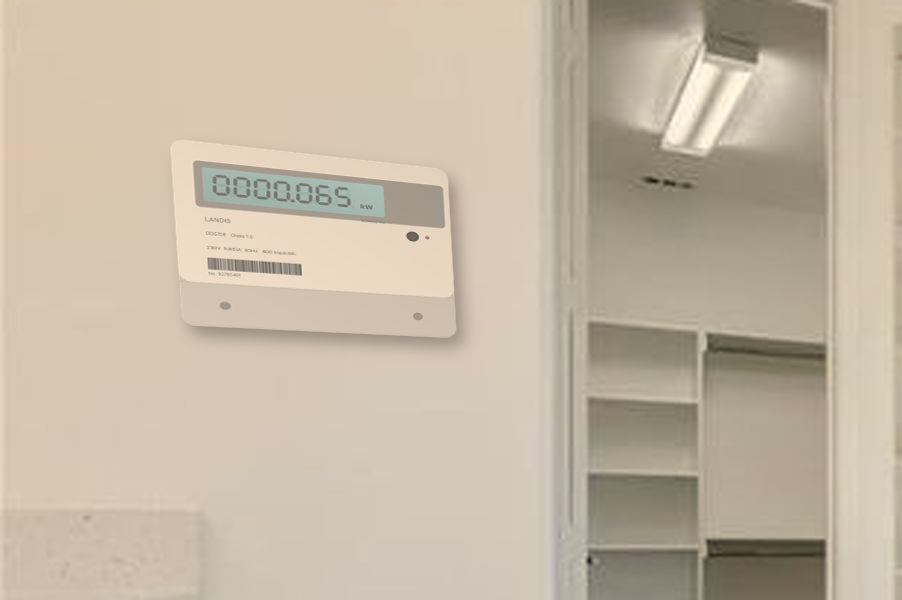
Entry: 0.065 kW
